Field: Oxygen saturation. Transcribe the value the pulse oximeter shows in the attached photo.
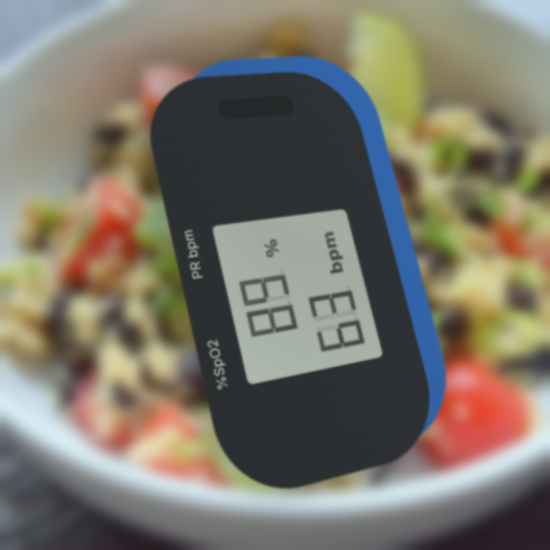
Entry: 89 %
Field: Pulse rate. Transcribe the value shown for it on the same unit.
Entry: 63 bpm
